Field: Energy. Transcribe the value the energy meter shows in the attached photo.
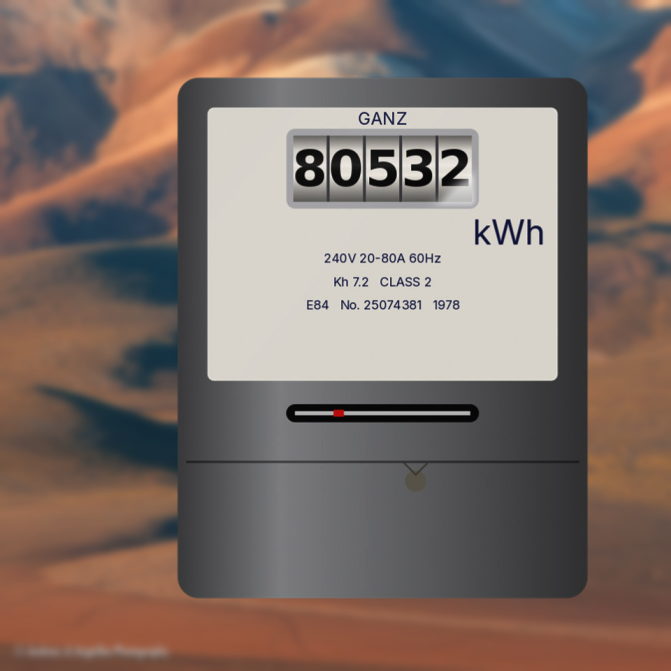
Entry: 80532 kWh
